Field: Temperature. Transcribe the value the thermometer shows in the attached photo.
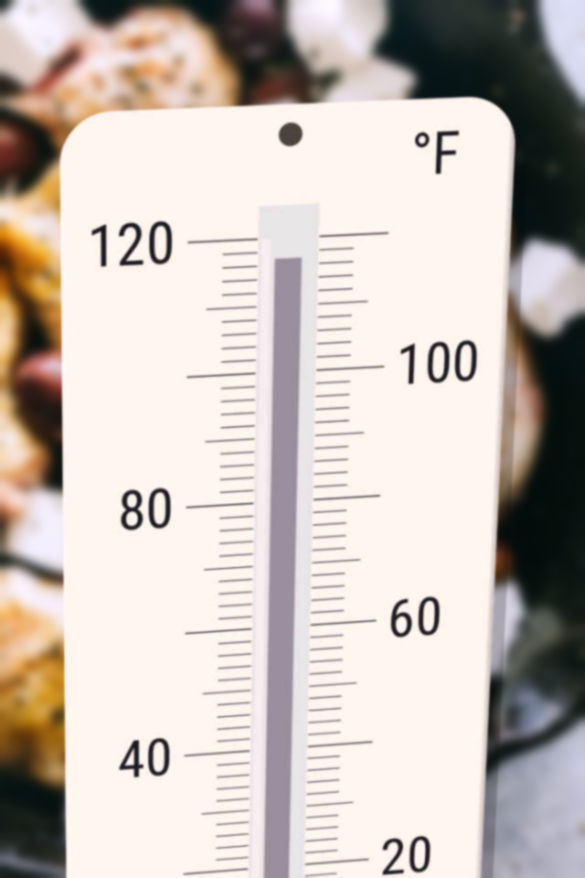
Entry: 117 °F
